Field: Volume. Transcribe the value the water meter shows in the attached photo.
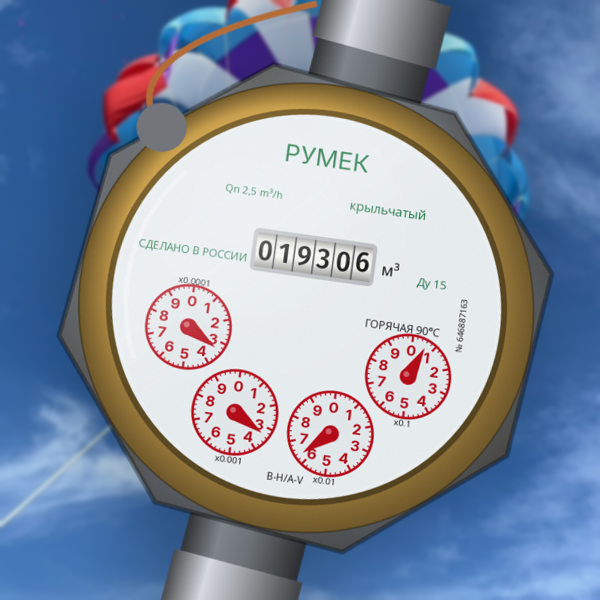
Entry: 19306.0633 m³
